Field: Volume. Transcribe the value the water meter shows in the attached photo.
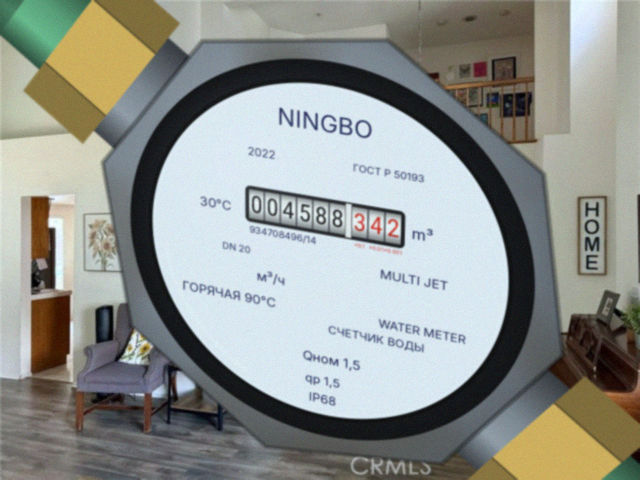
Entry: 4588.342 m³
